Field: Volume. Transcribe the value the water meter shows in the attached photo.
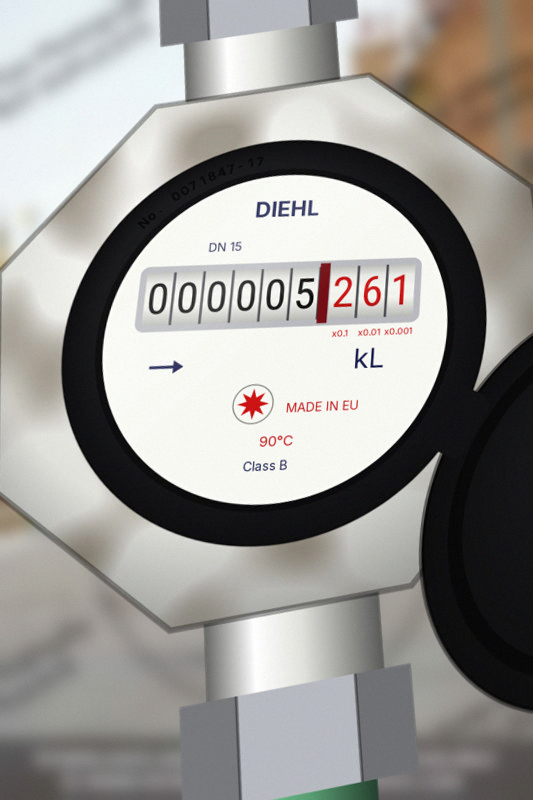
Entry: 5.261 kL
